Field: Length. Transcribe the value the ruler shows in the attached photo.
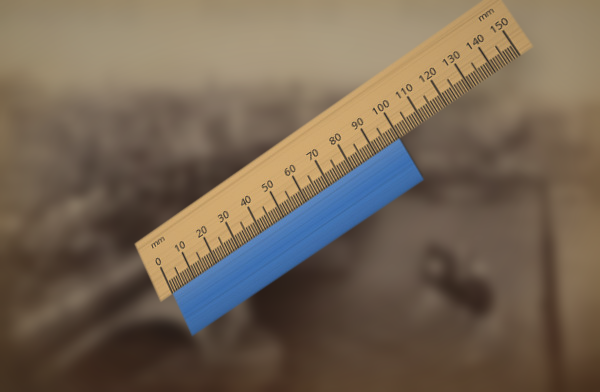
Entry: 100 mm
